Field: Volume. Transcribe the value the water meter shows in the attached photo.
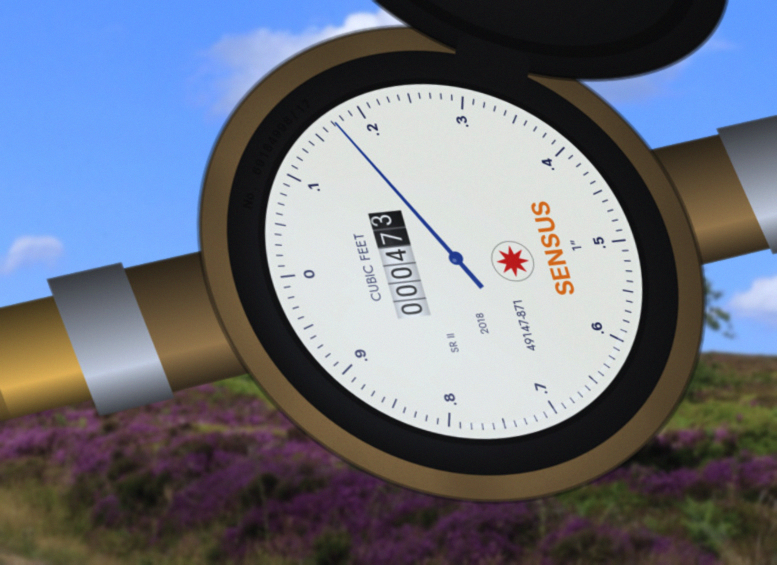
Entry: 473.17 ft³
